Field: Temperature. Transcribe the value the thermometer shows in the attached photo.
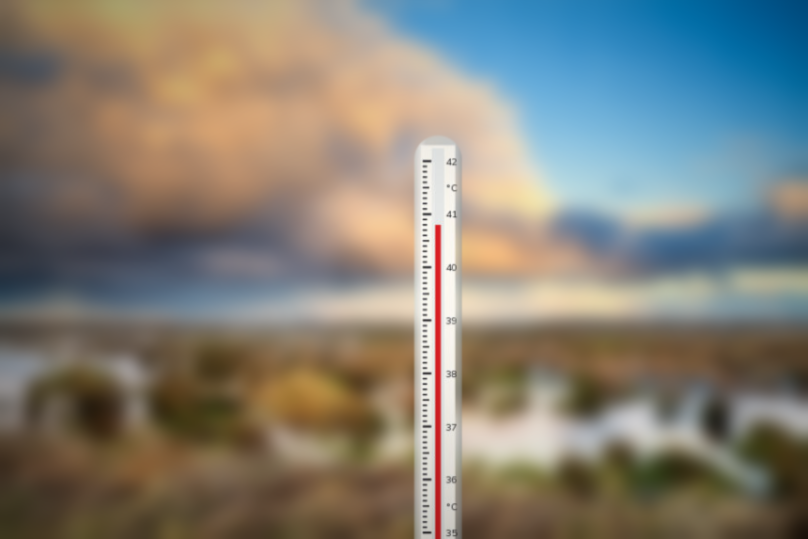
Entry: 40.8 °C
